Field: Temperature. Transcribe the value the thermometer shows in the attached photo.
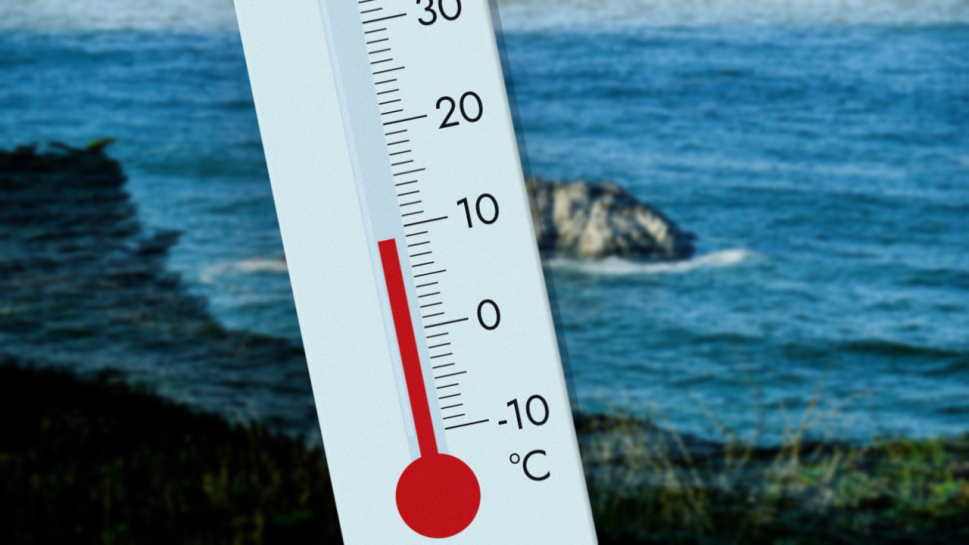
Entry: 9 °C
